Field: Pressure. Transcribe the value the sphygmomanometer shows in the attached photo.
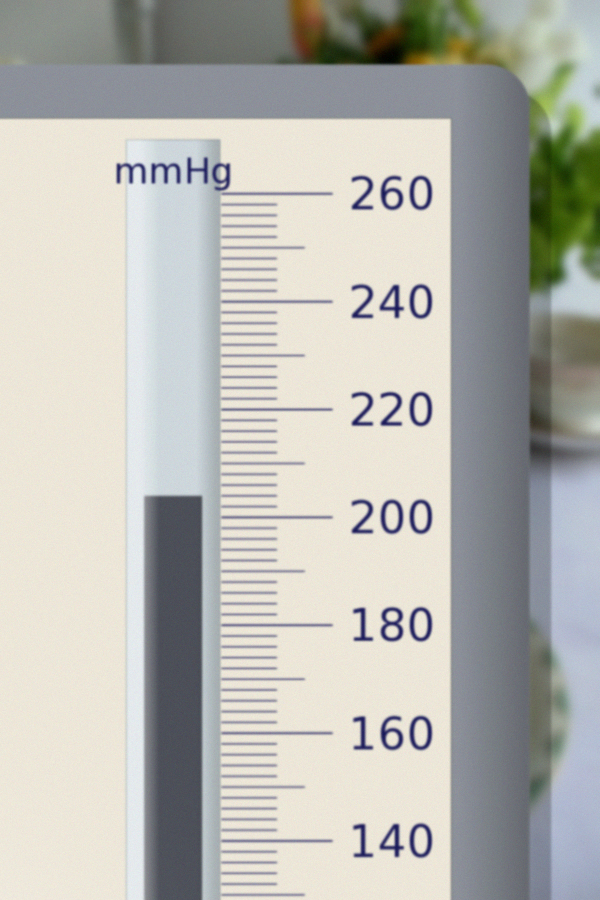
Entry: 204 mmHg
